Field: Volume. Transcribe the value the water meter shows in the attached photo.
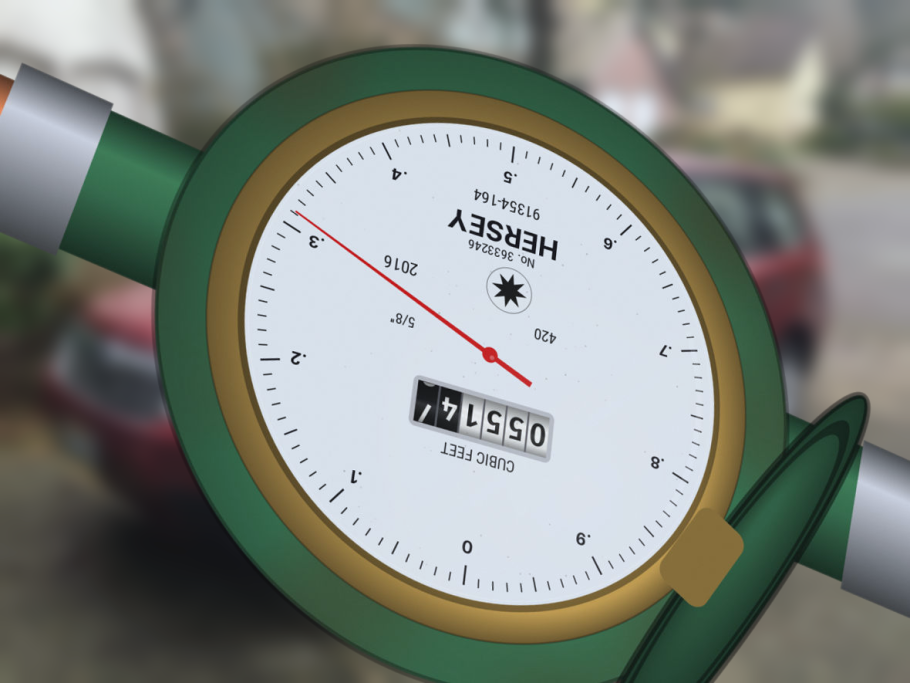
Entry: 55147.31 ft³
